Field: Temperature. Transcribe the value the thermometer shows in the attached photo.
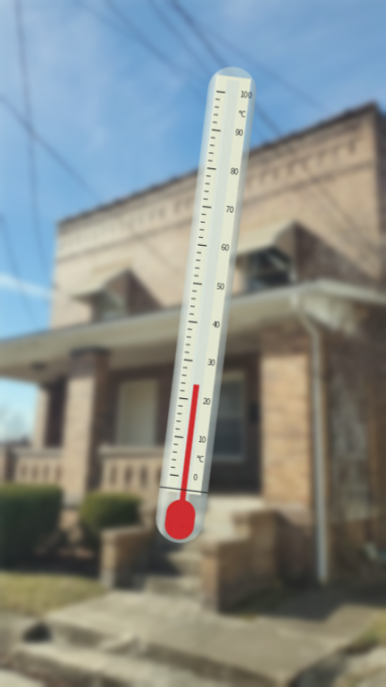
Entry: 24 °C
